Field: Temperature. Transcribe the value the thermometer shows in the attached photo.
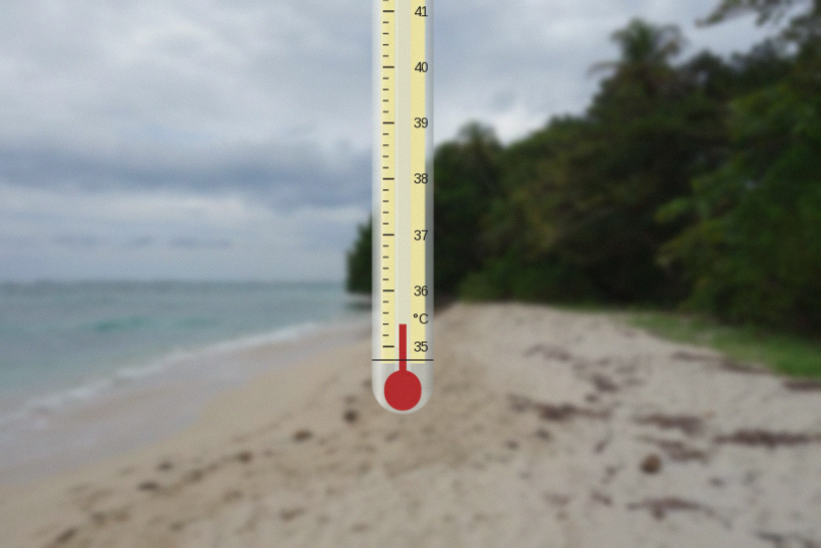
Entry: 35.4 °C
